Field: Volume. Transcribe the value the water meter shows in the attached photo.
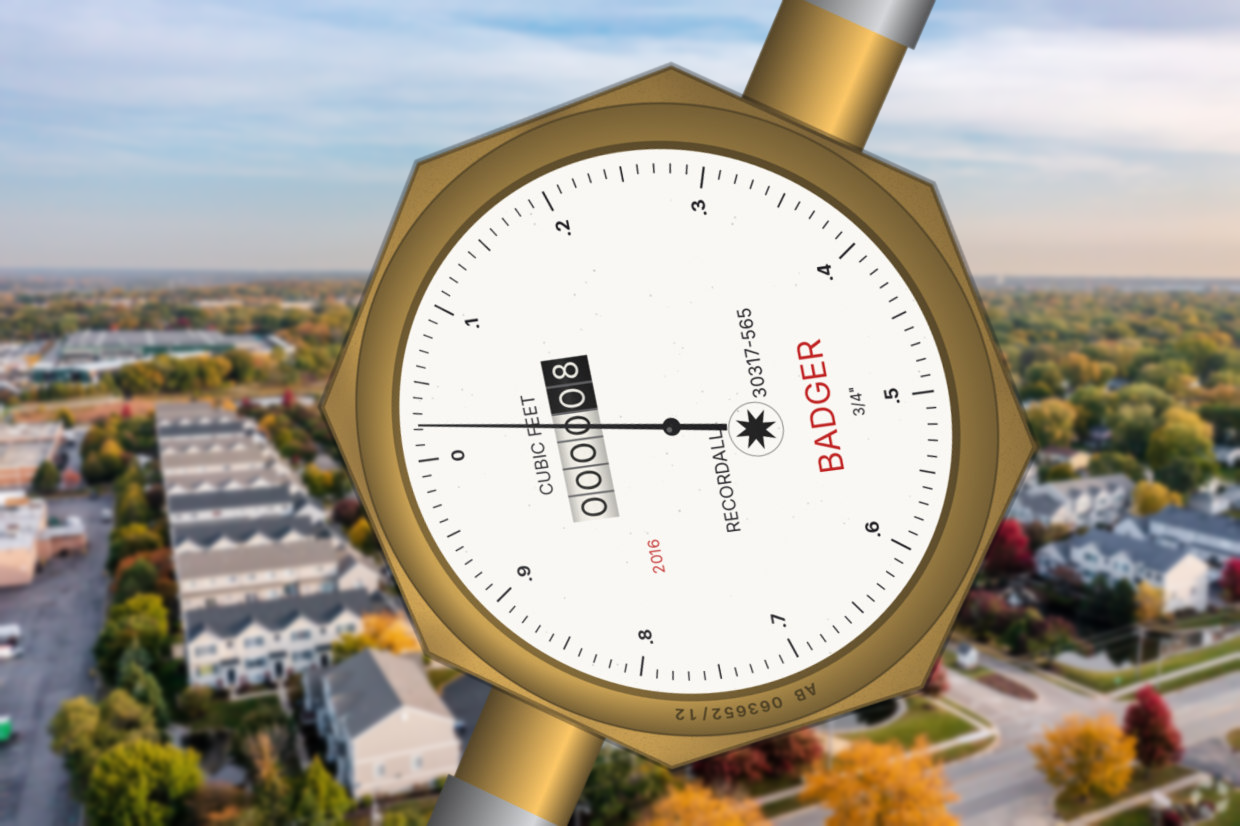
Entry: 8.02 ft³
